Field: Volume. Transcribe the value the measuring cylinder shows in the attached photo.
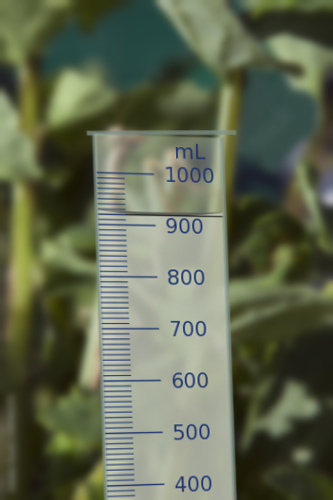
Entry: 920 mL
